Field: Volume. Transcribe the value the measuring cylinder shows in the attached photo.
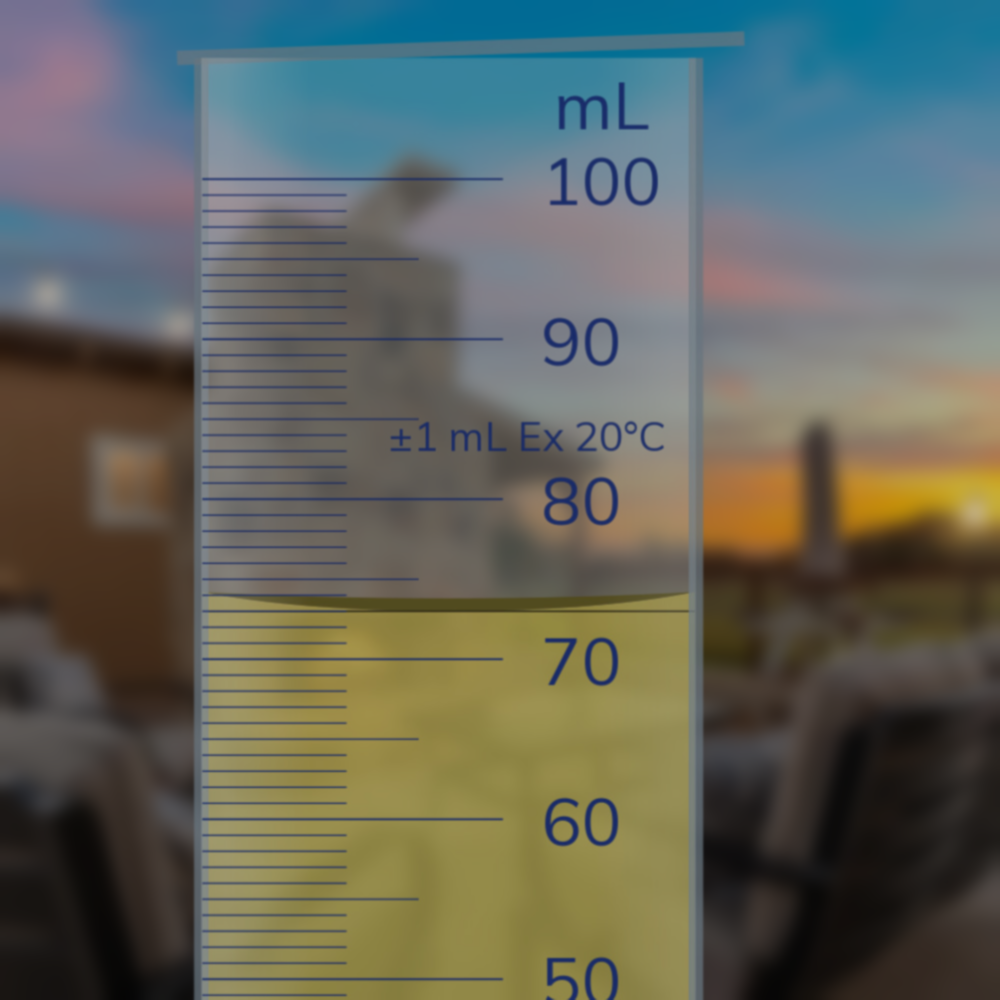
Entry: 73 mL
